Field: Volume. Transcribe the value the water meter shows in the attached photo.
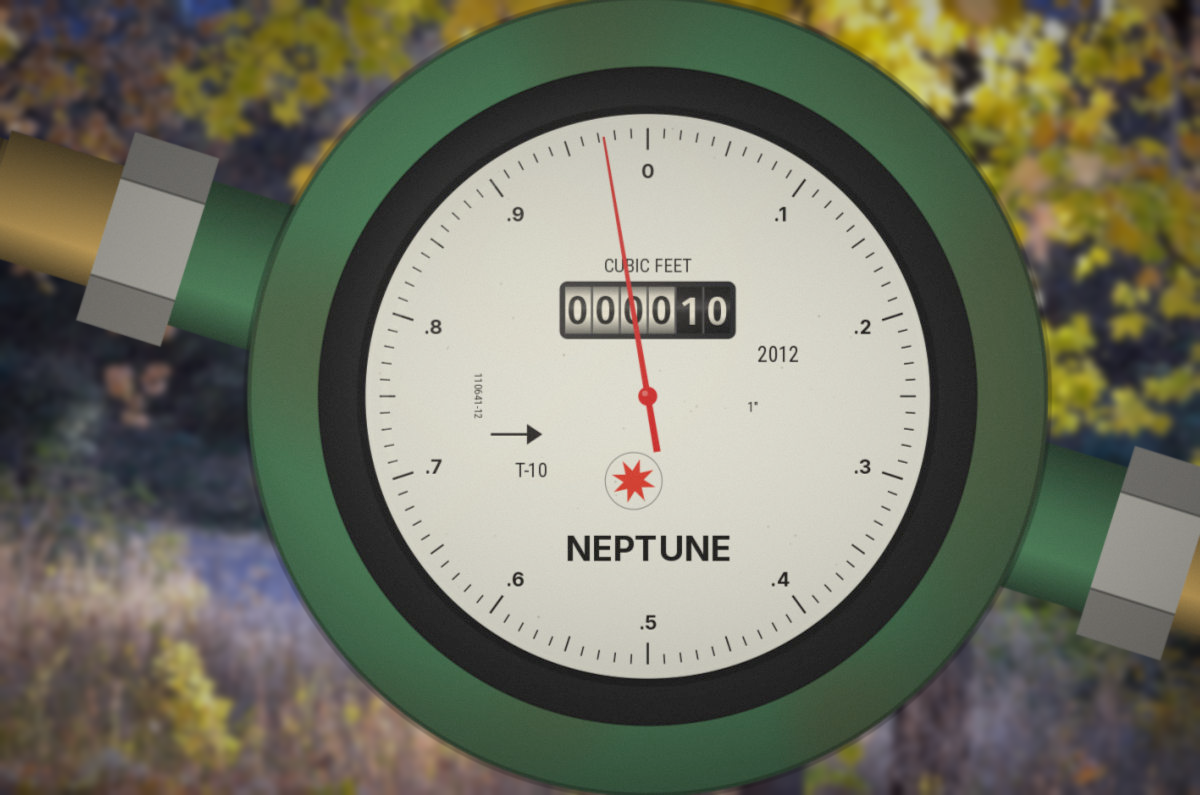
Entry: 9.97 ft³
